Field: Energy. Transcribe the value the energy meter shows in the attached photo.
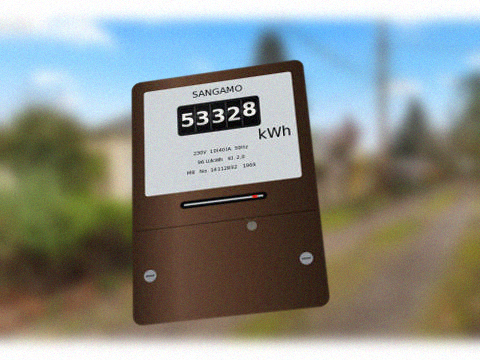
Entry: 53328 kWh
